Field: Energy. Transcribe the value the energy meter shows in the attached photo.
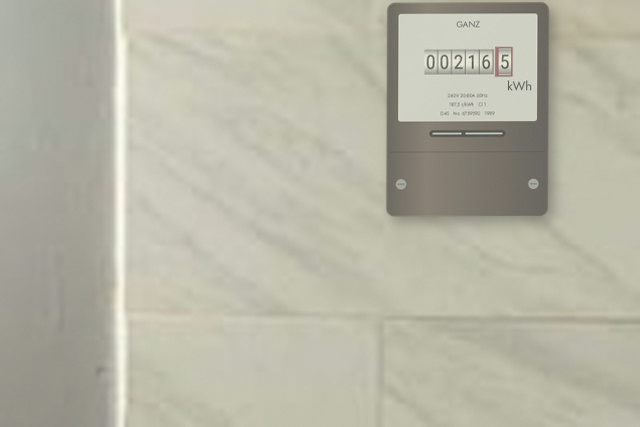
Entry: 216.5 kWh
